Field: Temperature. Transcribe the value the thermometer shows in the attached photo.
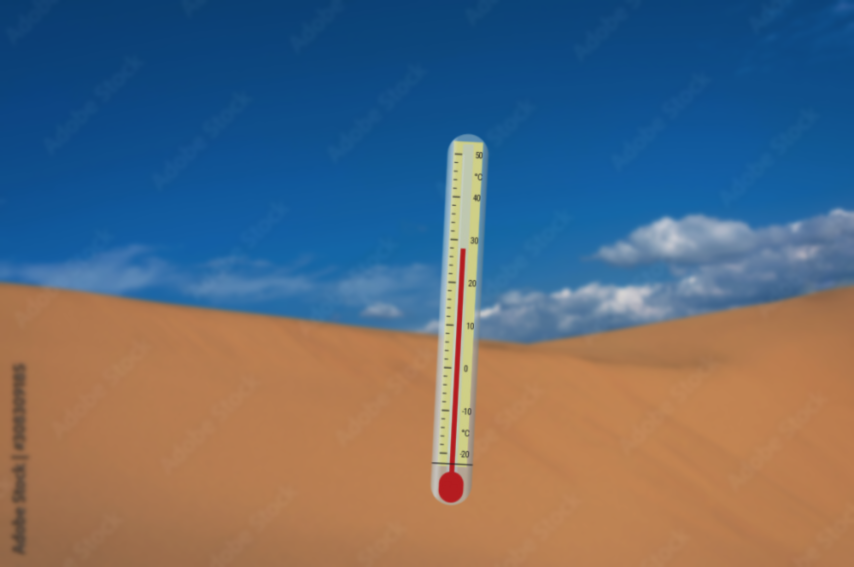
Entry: 28 °C
